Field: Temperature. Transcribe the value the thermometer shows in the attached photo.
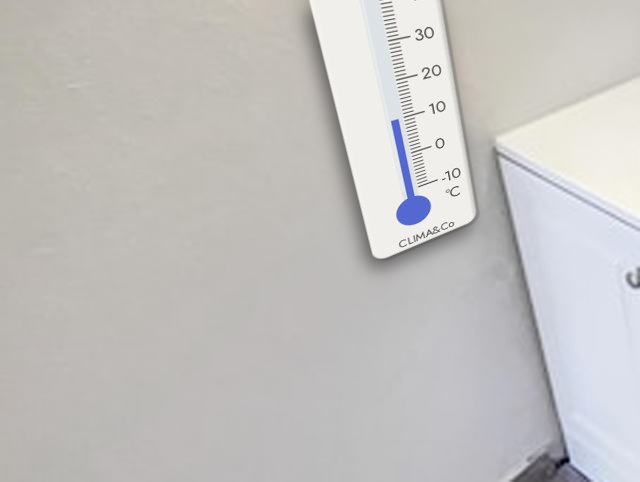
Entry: 10 °C
